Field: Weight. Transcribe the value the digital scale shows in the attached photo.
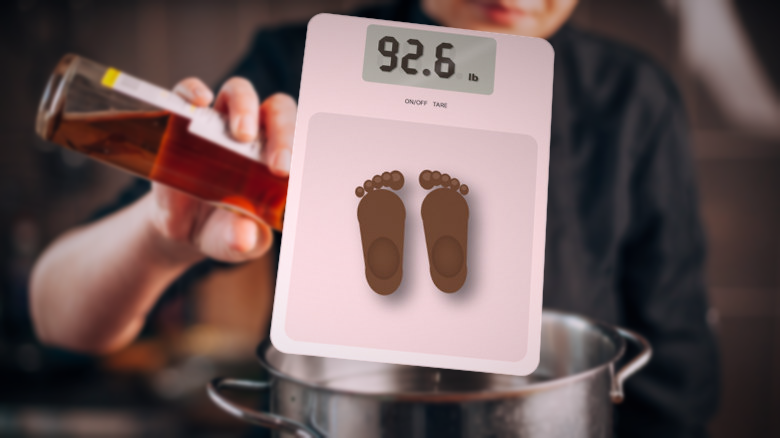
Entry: 92.6 lb
